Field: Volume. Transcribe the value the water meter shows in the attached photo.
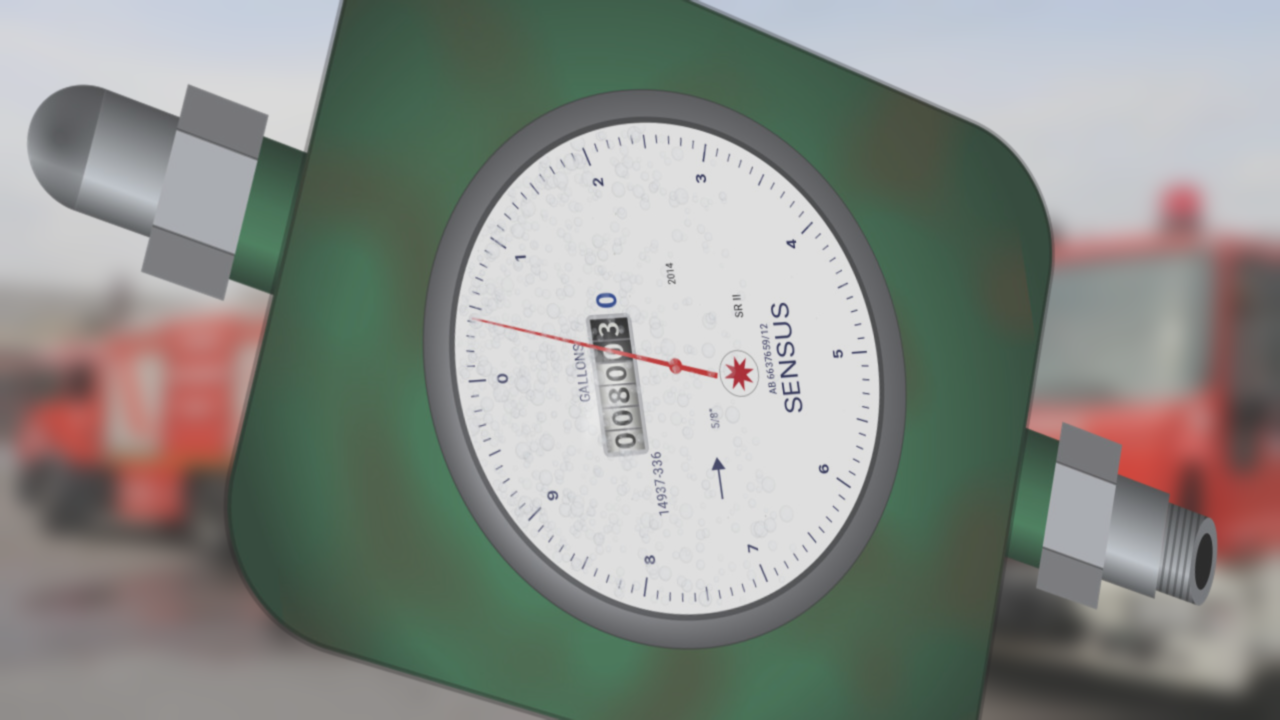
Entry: 80030.4 gal
